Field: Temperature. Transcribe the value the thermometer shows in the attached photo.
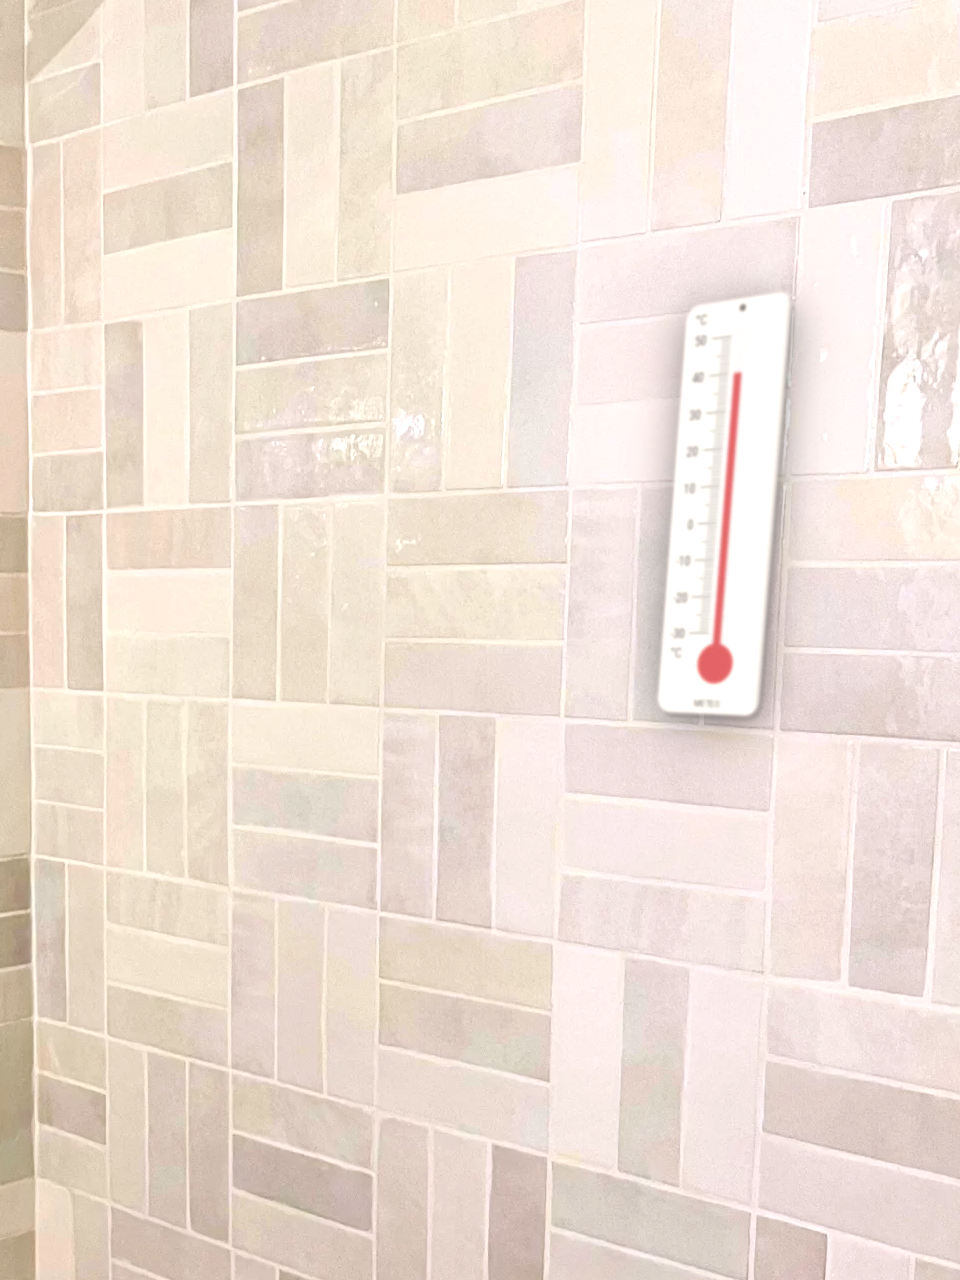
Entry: 40 °C
